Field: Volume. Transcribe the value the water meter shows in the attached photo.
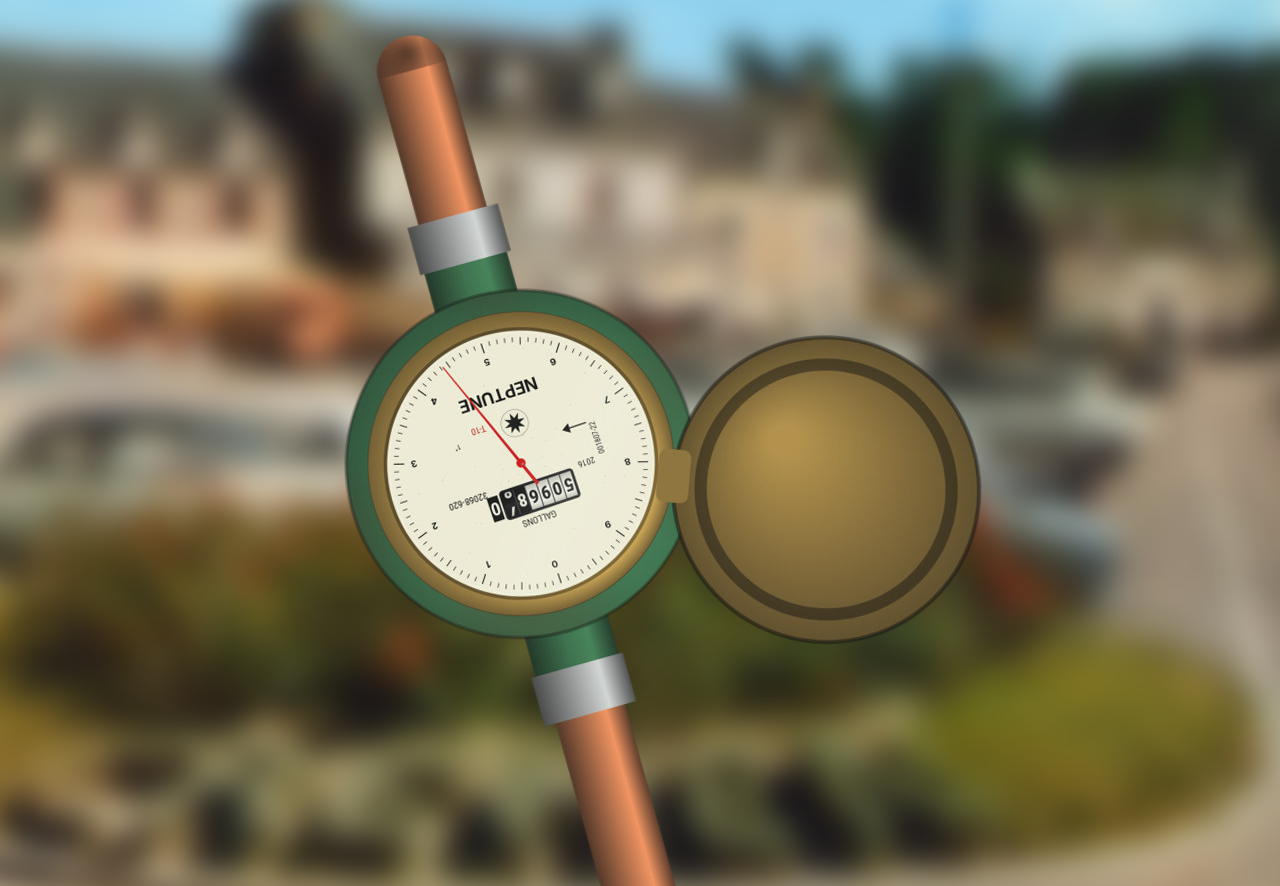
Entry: 5096874.4 gal
